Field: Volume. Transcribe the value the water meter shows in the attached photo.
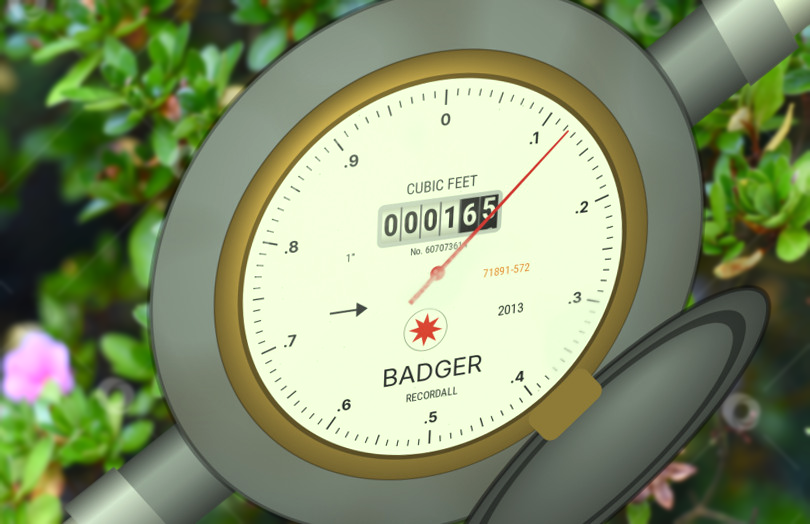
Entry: 165.12 ft³
